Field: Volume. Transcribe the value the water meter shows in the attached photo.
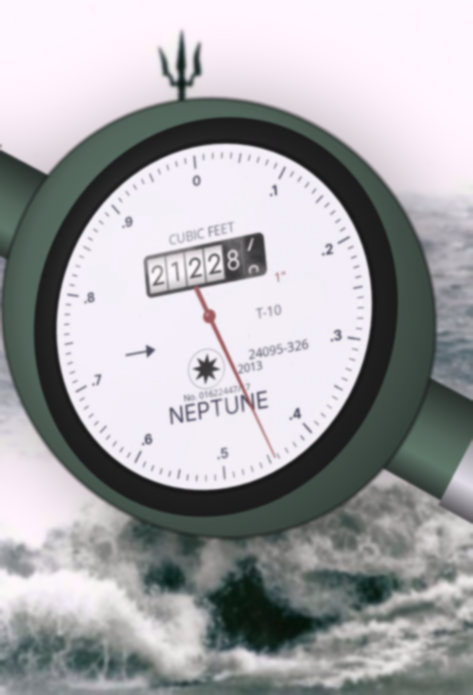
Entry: 212287.44 ft³
